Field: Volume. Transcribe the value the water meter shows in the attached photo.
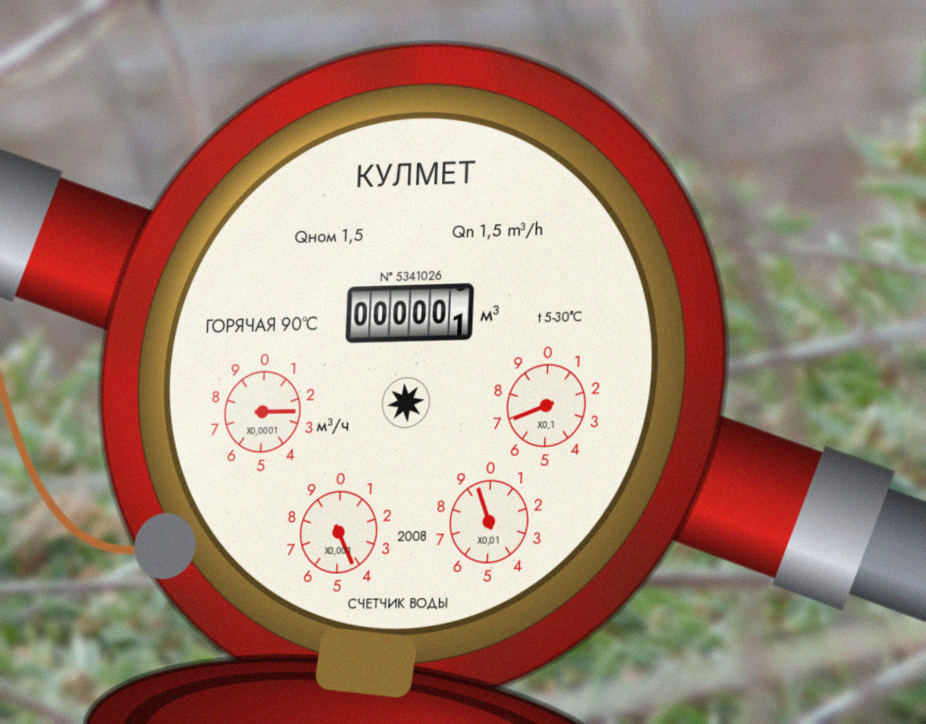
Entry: 0.6942 m³
